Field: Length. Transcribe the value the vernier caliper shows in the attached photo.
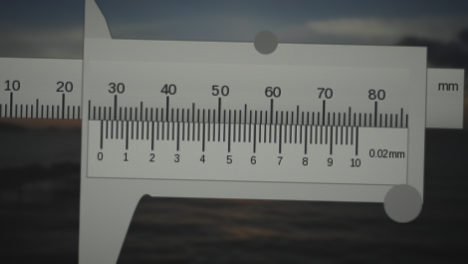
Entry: 27.5 mm
